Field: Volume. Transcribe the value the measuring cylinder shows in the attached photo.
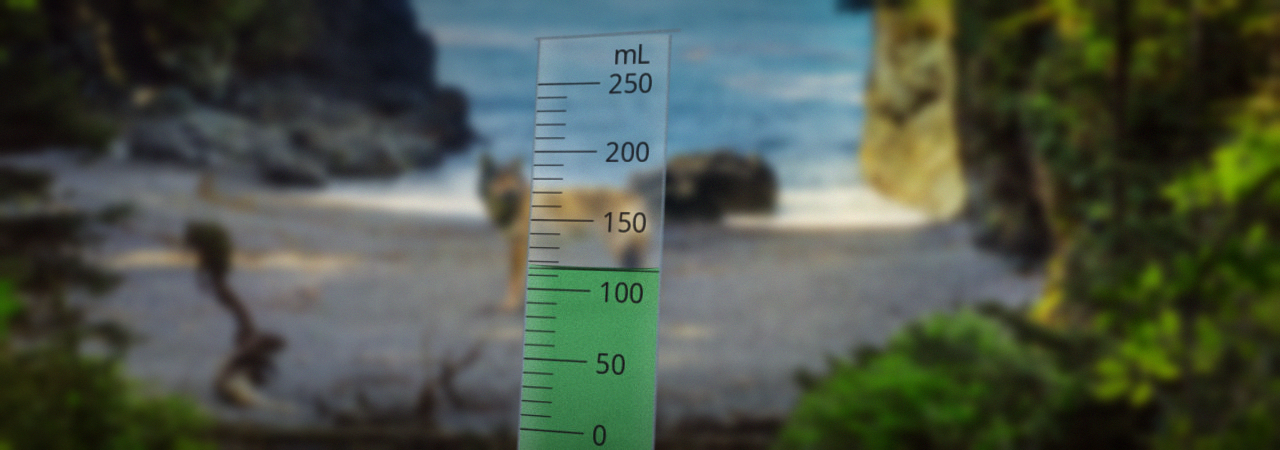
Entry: 115 mL
